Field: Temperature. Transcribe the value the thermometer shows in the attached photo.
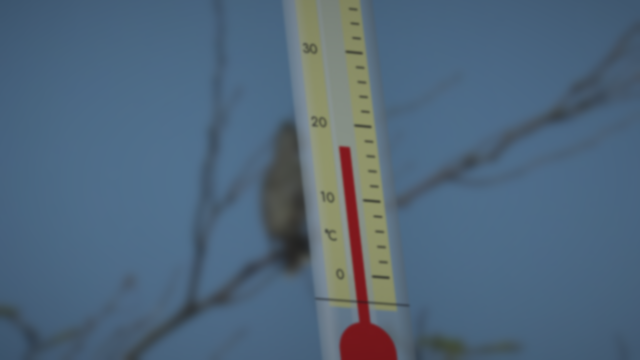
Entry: 17 °C
